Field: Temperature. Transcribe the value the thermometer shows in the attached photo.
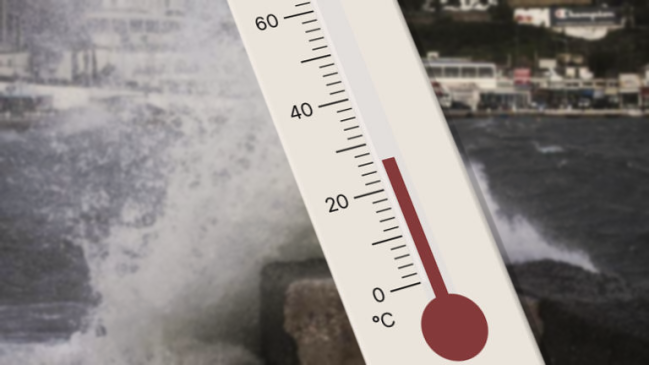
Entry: 26 °C
